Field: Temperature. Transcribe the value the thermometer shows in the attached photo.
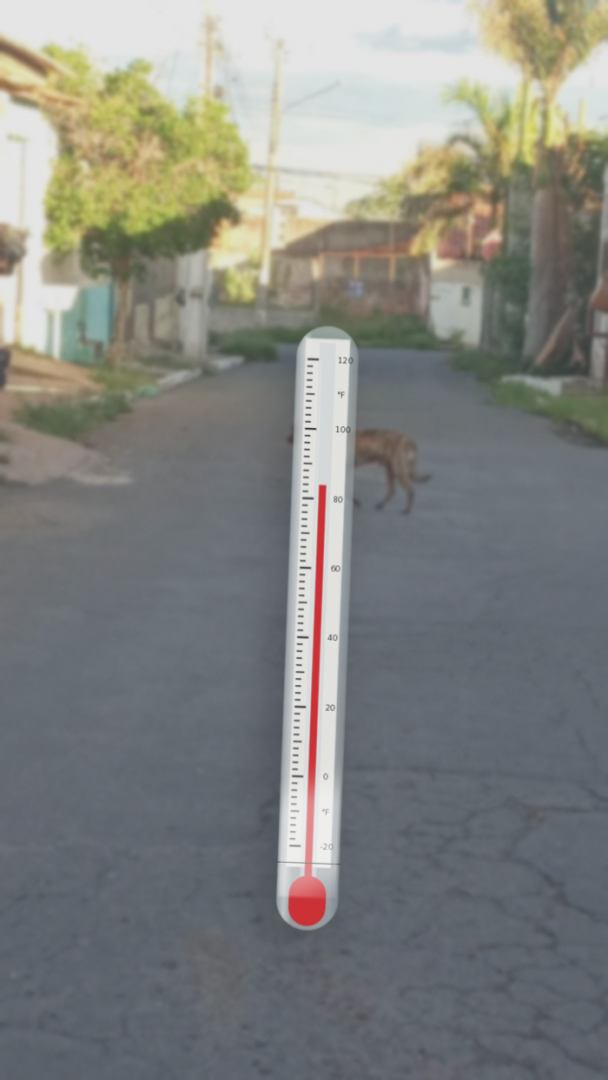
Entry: 84 °F
